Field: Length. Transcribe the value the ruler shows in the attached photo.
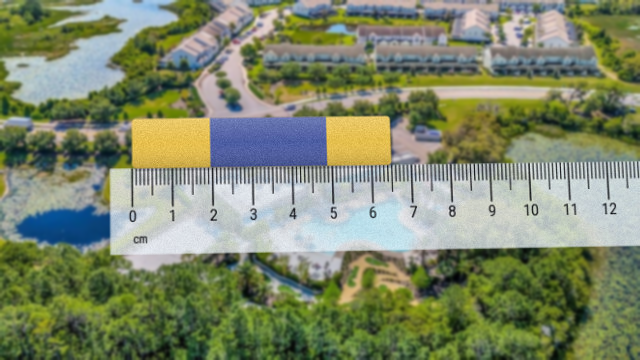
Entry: 6.5 cm
